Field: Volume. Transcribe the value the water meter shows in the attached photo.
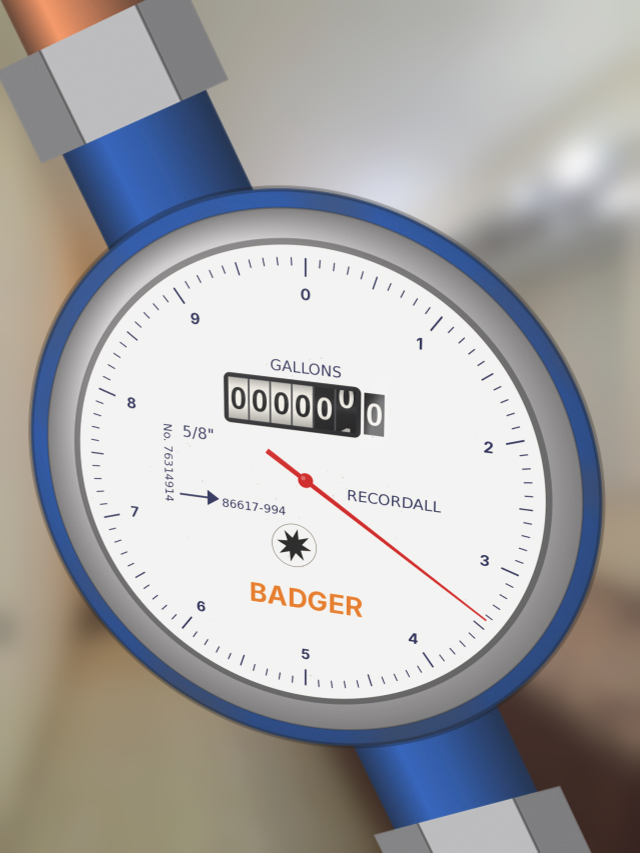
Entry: 3.4 gal
